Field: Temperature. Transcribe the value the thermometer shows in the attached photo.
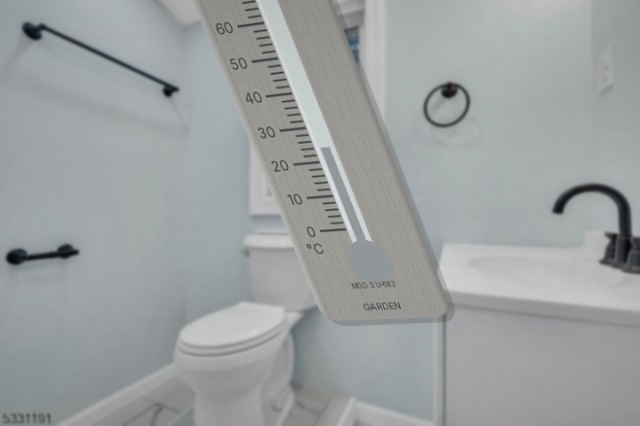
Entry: 24 °C
